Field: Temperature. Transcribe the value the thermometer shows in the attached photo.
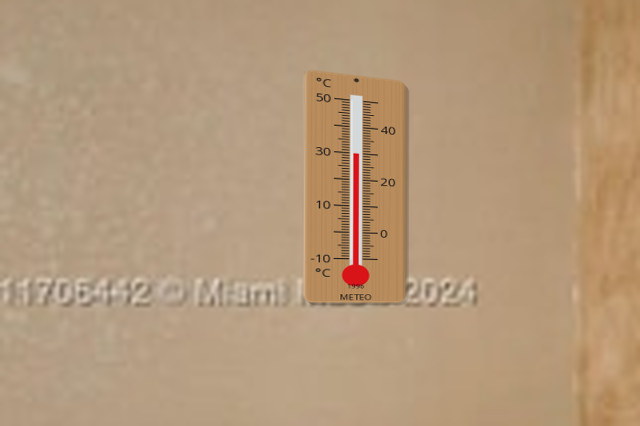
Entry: 30 °C
